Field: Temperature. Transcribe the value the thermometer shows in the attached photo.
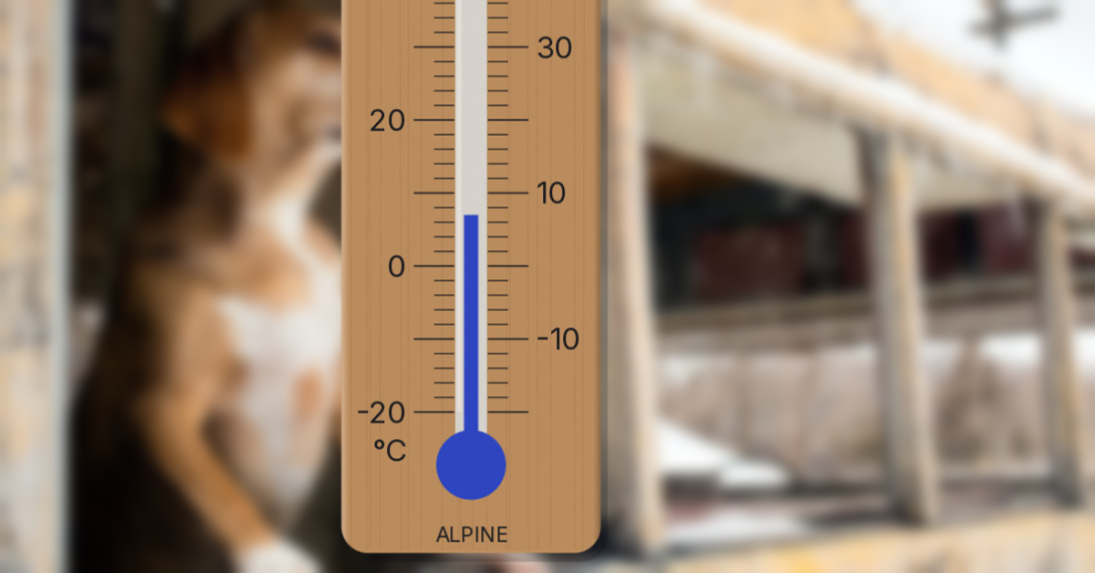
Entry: 7 °C
